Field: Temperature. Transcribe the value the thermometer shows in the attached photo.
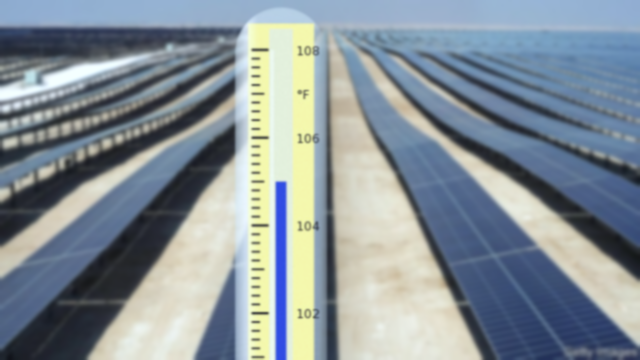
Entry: 105 °F
